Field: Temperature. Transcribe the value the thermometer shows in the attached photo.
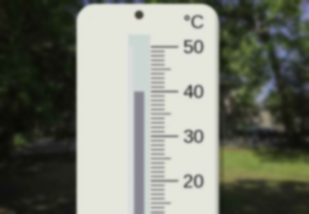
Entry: 40 °C
